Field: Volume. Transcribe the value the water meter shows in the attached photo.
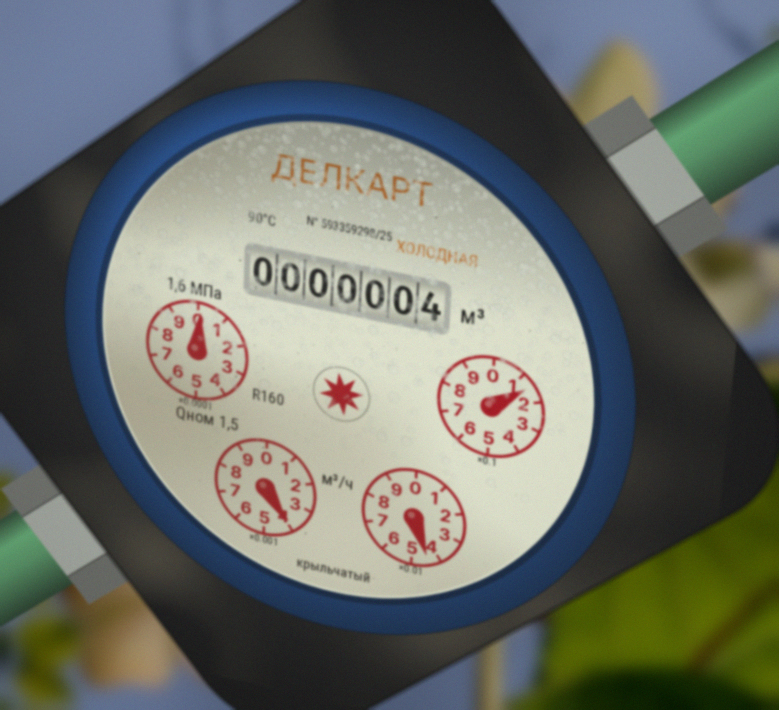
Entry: 4.1440 m³
